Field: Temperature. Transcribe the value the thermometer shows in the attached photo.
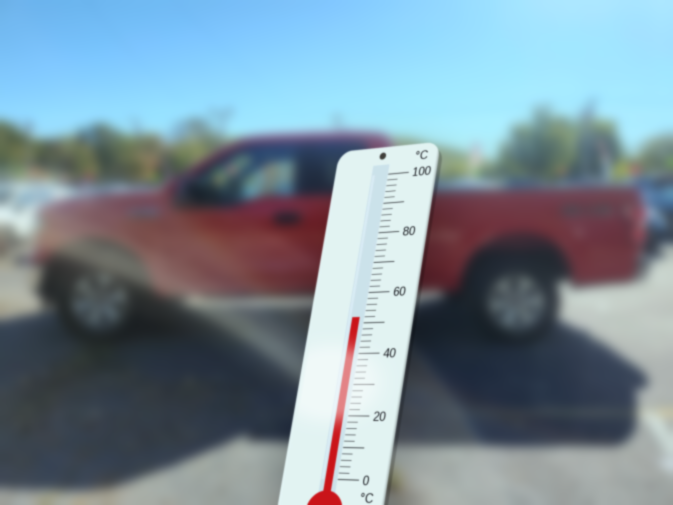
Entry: 52 °C
